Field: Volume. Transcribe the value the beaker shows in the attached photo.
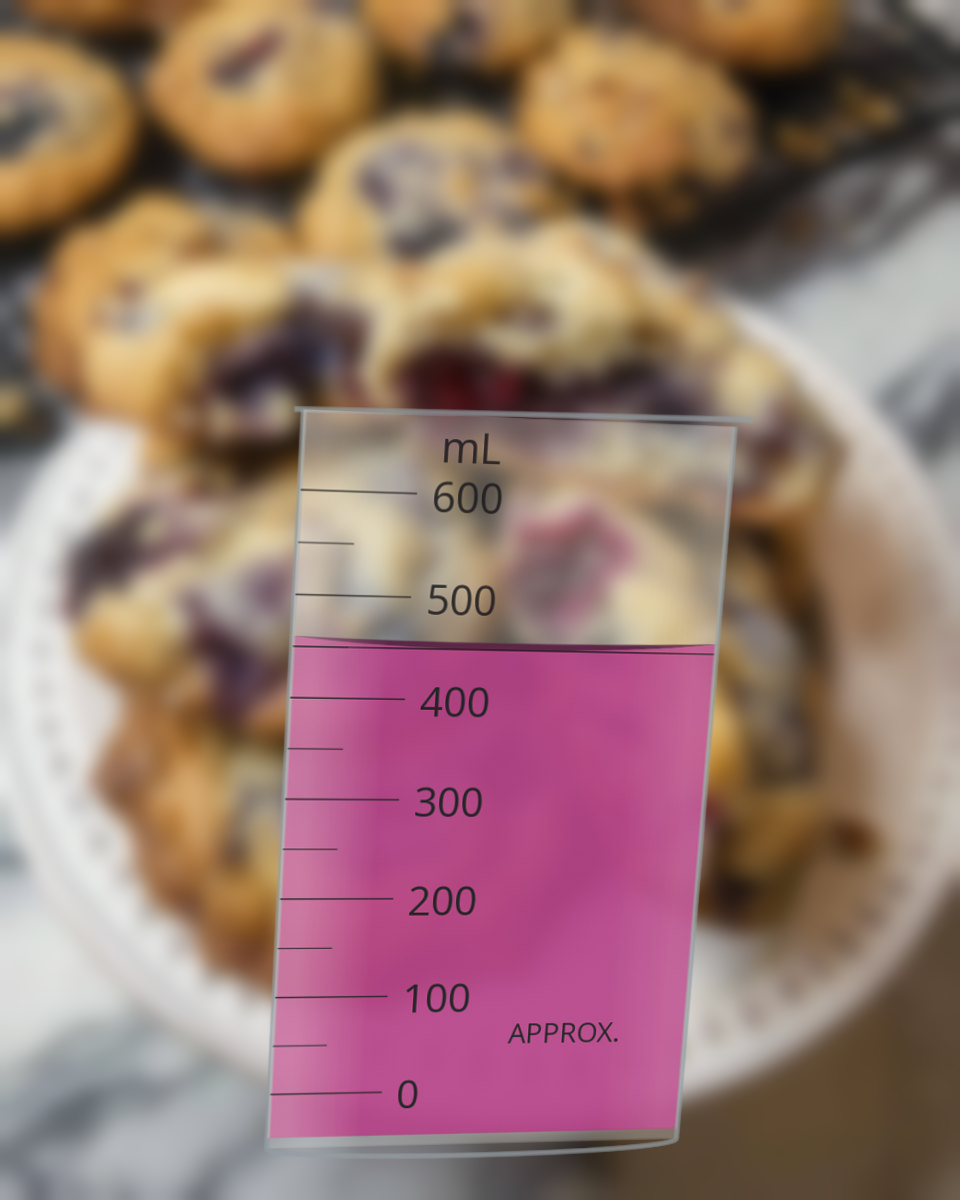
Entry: 450 mL
